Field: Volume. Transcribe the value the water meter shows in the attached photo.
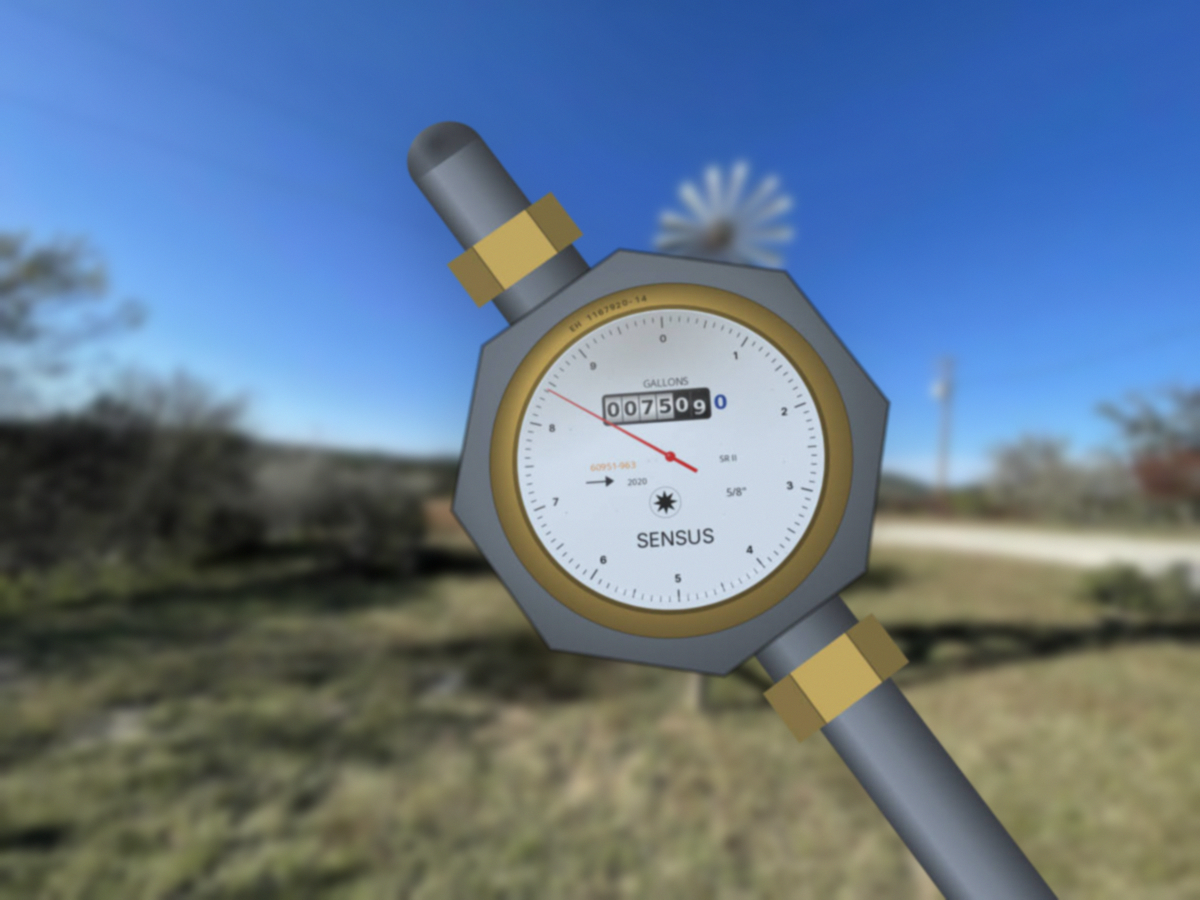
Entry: 75088.4 gal
